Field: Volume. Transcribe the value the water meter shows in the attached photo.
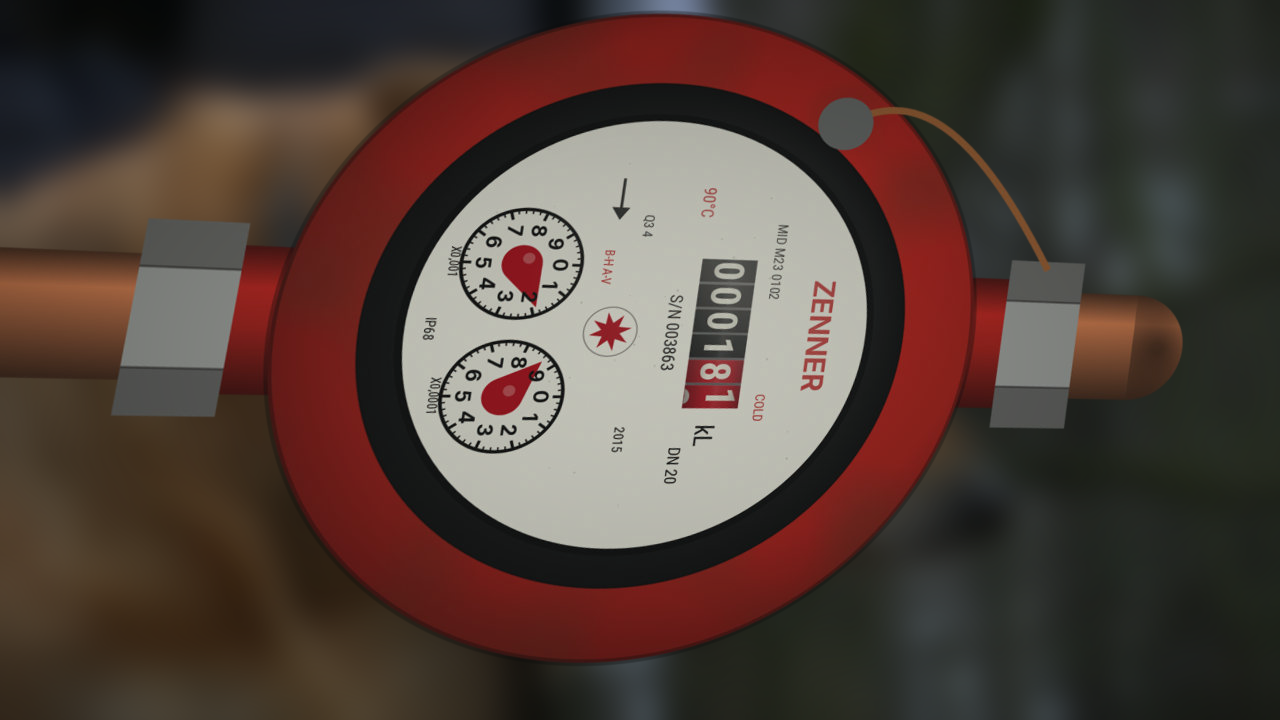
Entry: 1.8118 kL
